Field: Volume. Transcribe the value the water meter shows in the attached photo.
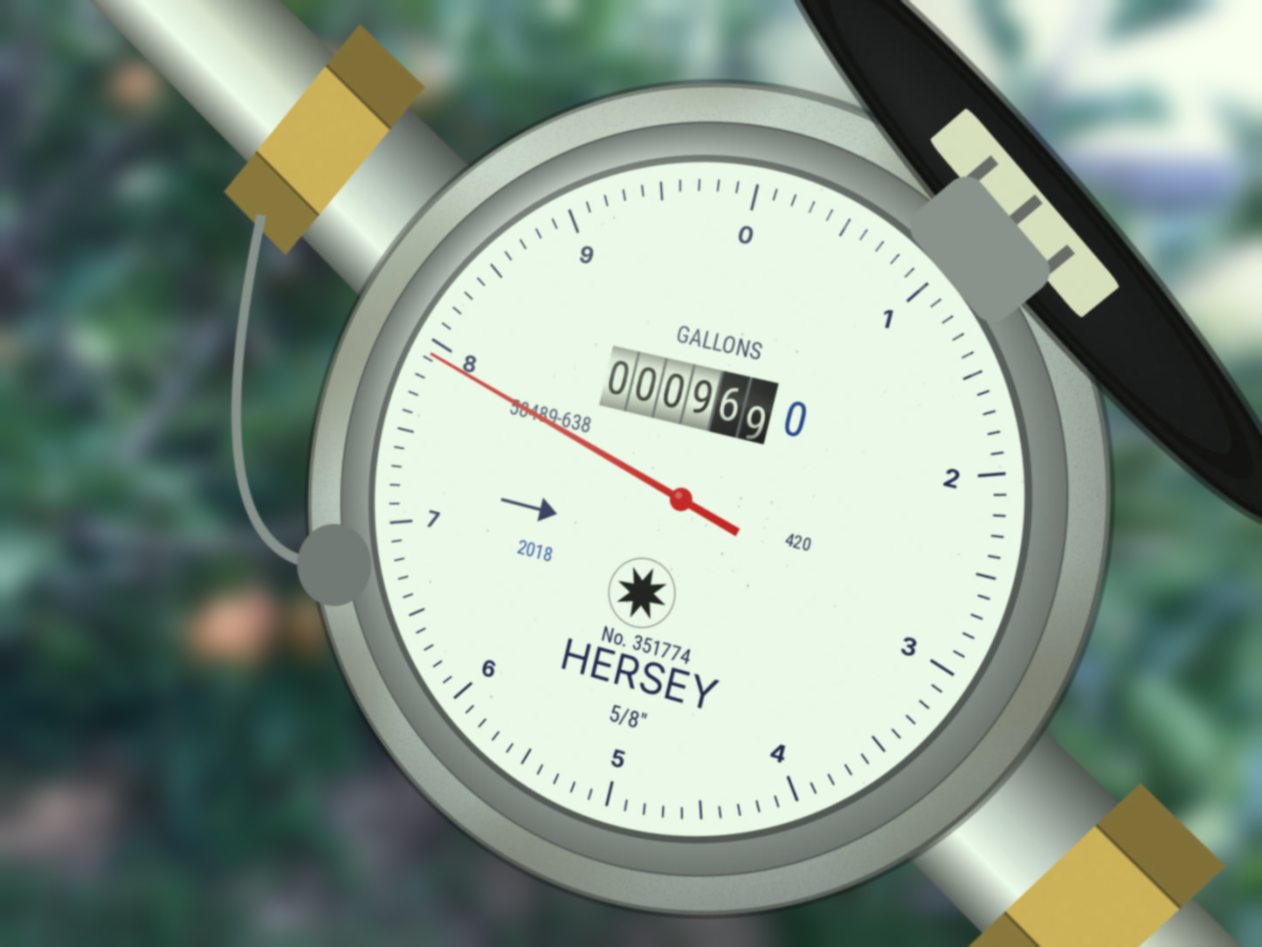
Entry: 9687.9 gal
